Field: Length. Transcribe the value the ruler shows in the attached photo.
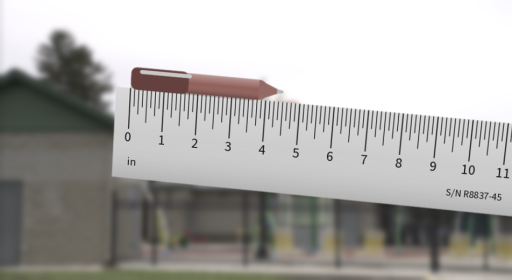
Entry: 4.5 in
